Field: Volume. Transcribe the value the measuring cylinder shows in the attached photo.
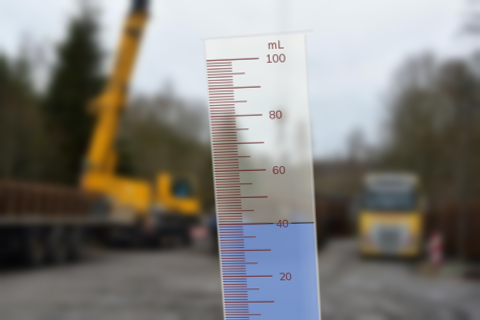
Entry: 40 mL
